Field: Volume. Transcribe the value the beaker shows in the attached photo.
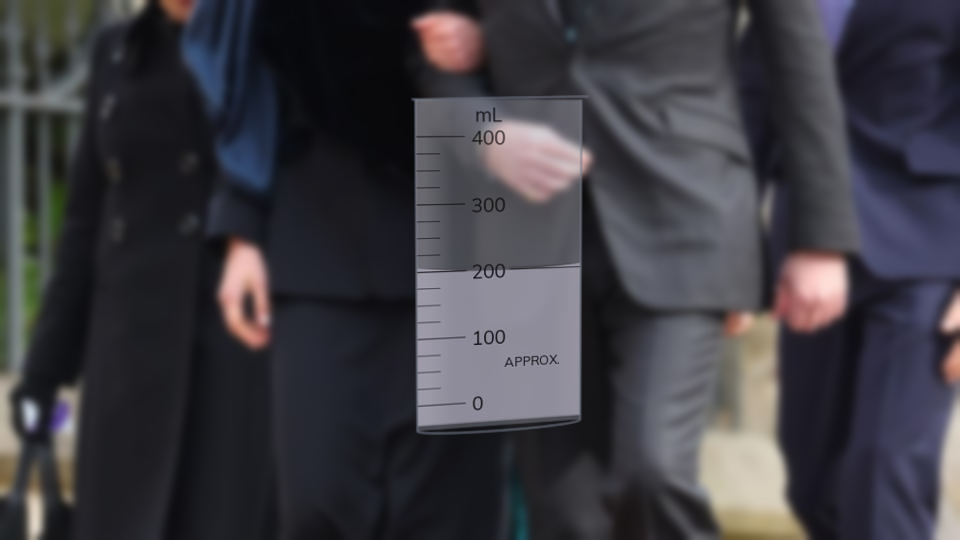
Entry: 200 mL
